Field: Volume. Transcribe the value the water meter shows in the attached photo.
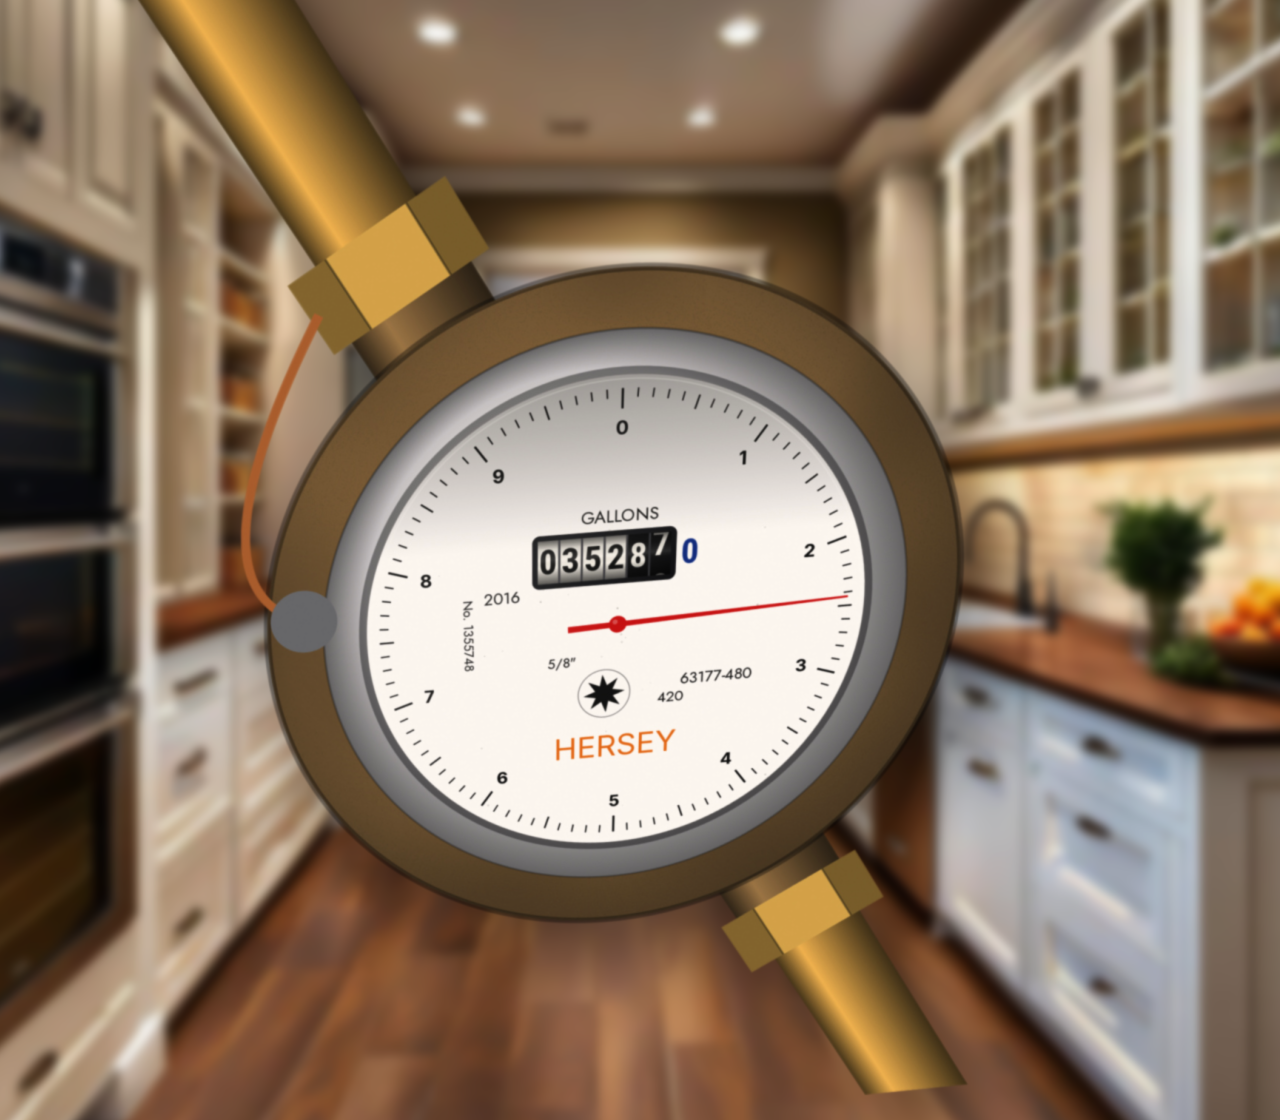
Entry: 352872.4 gal
